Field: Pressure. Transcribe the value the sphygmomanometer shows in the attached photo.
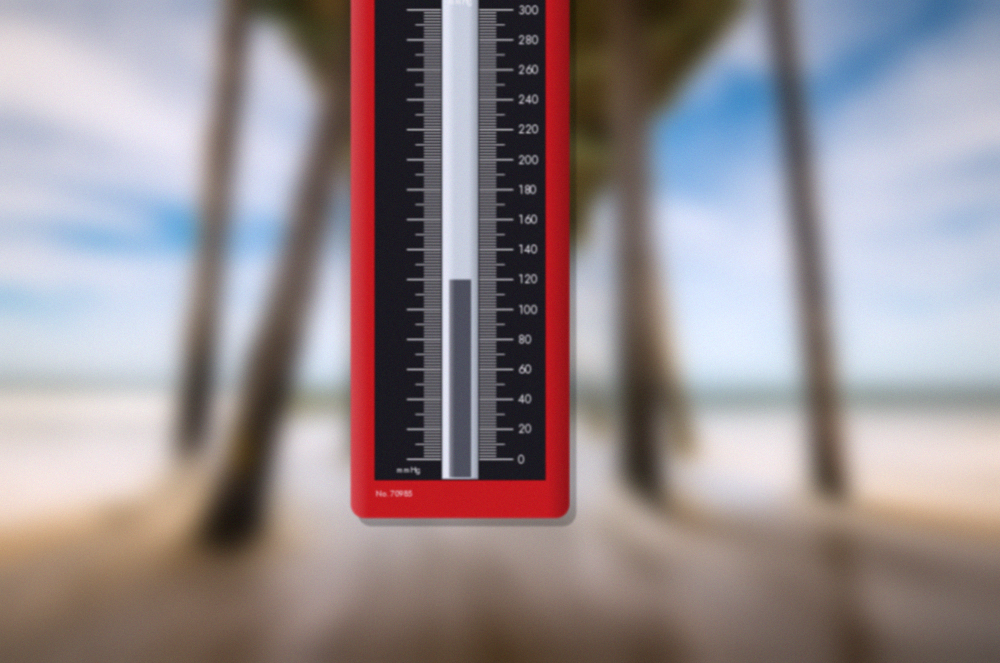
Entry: 120 mmHg
